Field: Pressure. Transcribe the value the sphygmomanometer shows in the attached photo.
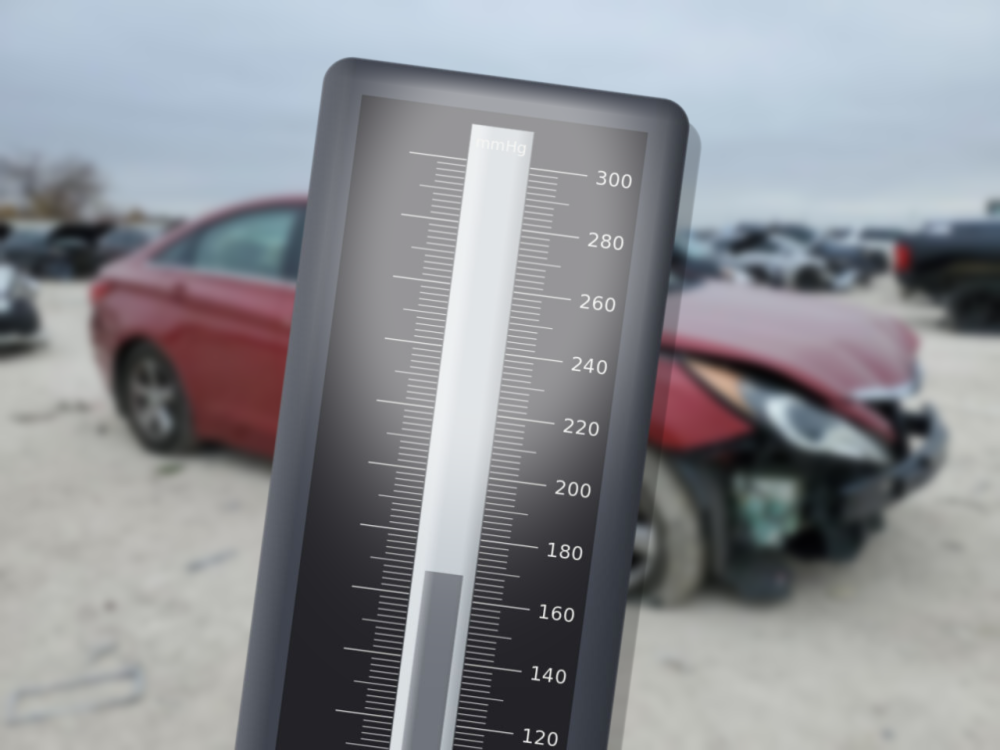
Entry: 168 mmHg
